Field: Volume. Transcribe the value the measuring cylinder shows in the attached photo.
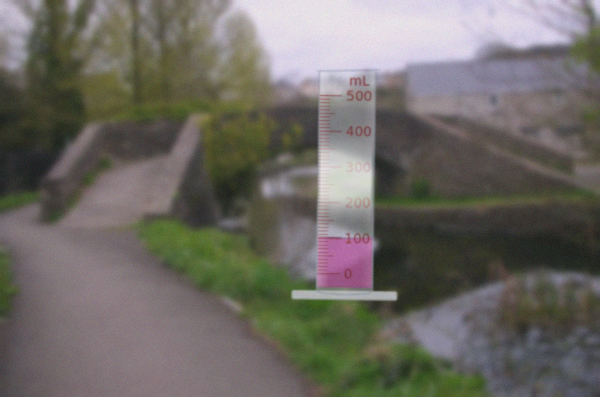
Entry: 100 mL
